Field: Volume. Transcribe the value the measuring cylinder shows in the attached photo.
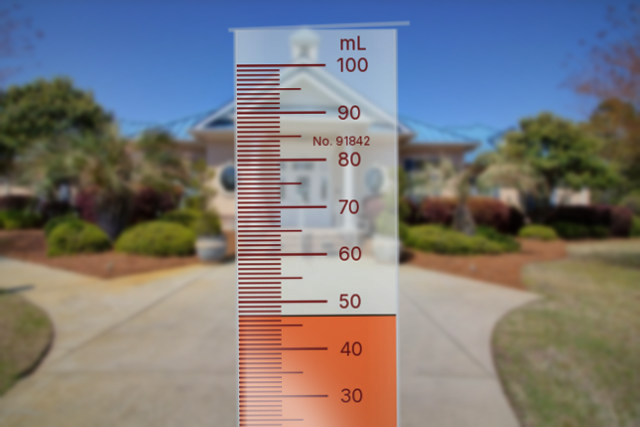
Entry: 47 mL
